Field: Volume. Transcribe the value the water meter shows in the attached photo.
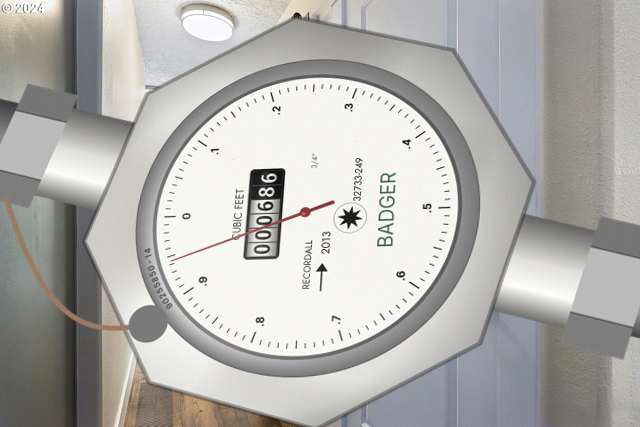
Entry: 685.94 ft³
